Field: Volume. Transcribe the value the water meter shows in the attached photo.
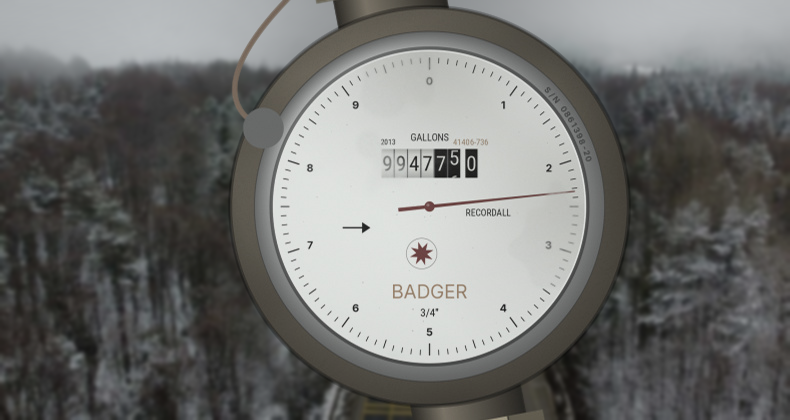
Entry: 9947752.3 gal
